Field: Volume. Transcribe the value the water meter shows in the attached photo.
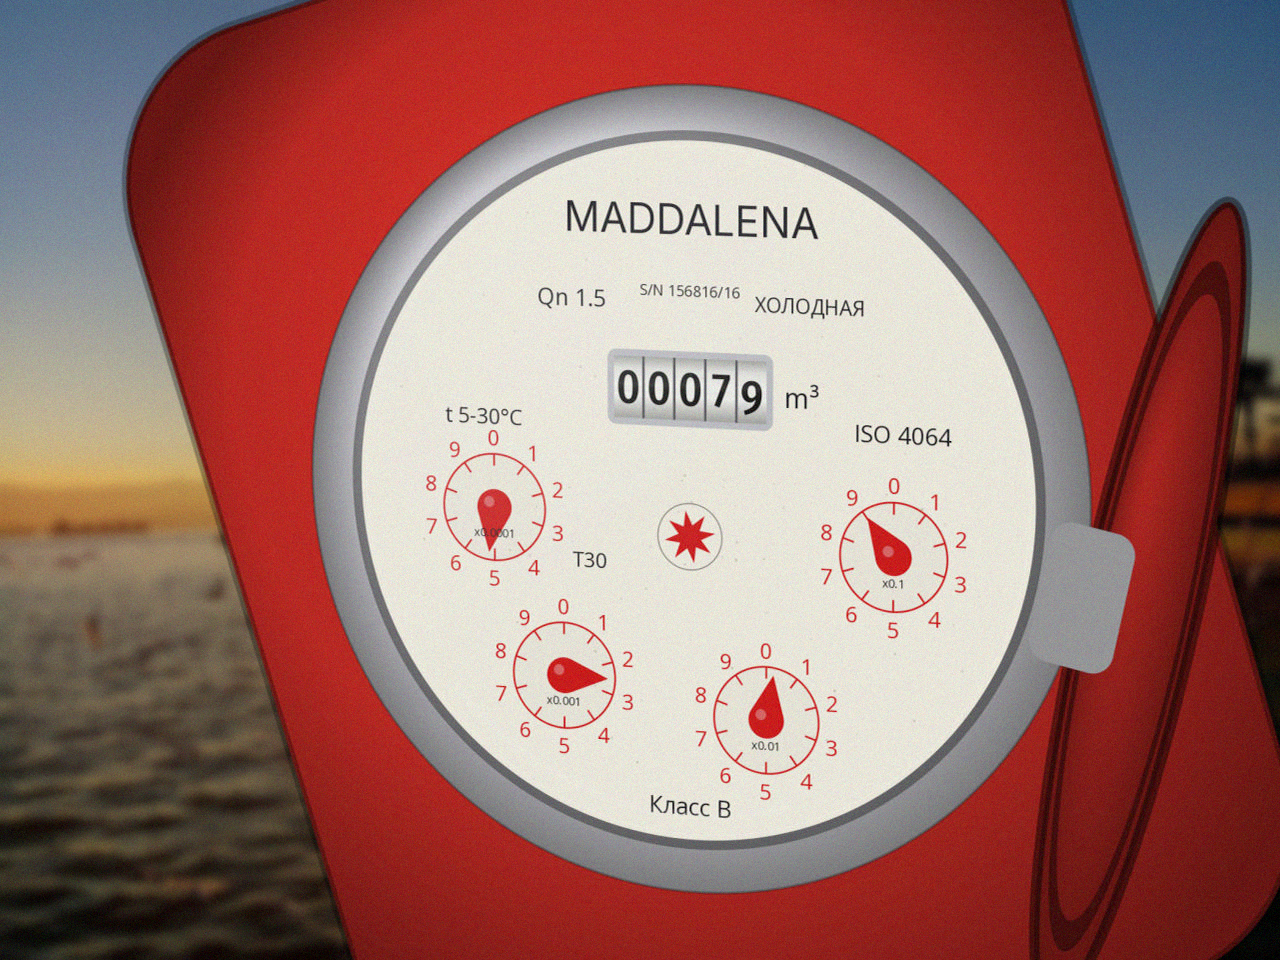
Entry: 78.9025 m³
